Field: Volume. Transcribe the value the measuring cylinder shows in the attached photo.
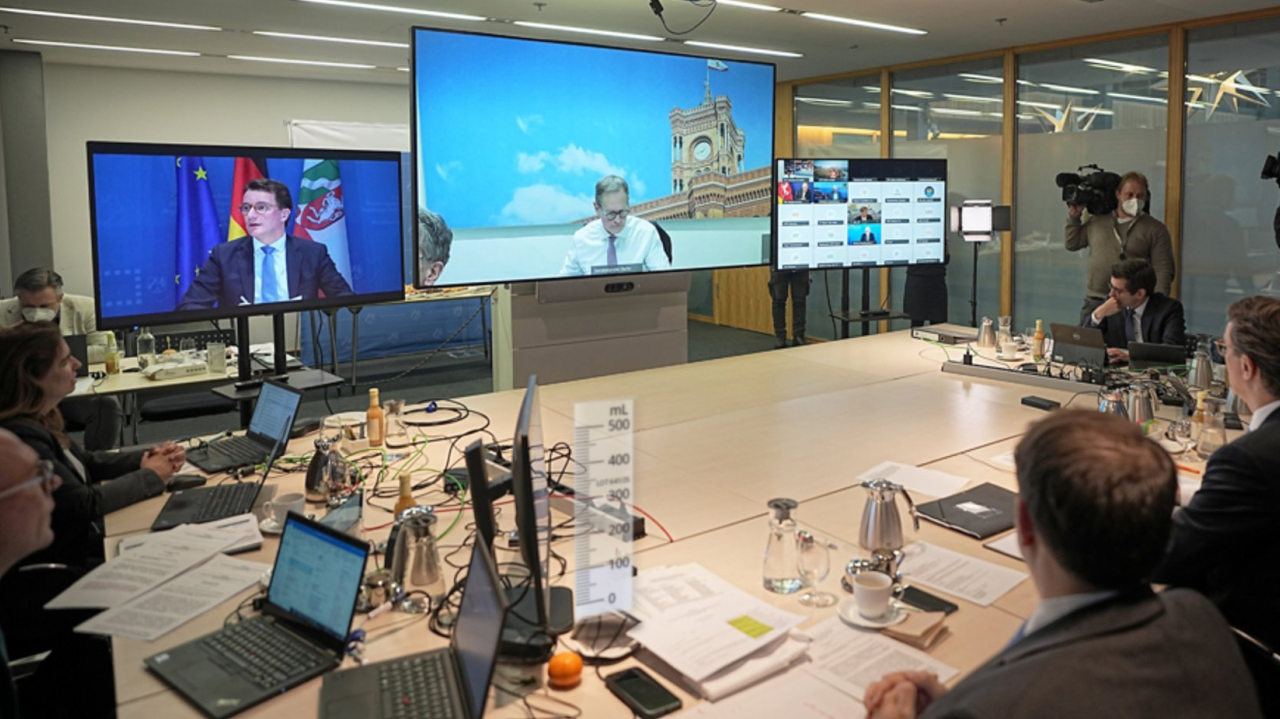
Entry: 100 mL
